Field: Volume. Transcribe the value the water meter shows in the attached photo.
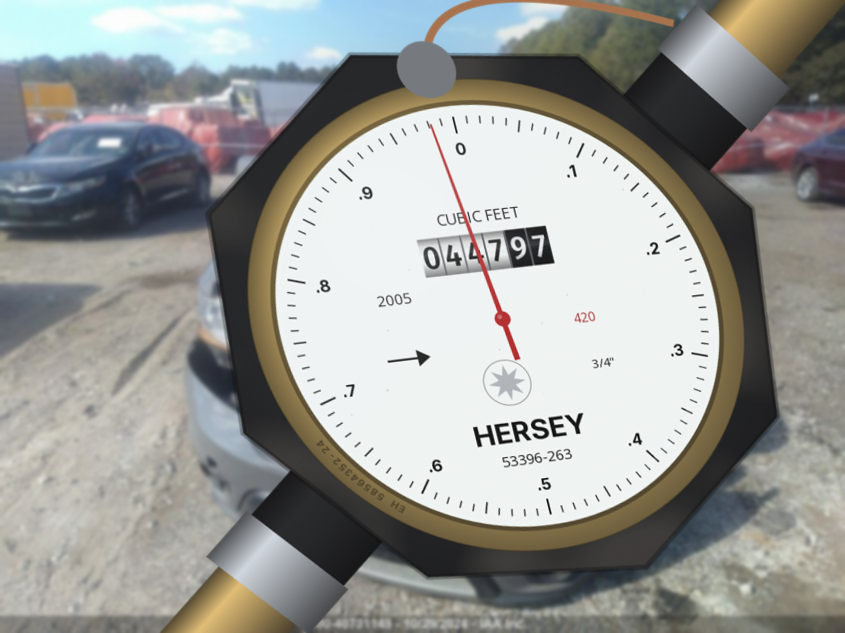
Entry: 44796.98 ft³
